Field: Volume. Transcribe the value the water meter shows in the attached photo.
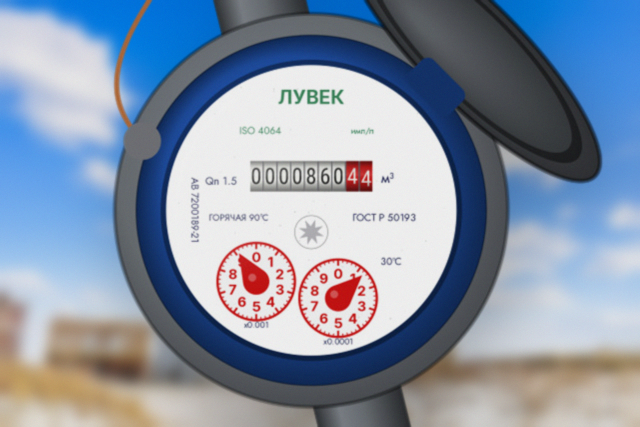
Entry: 860.4391 m³
